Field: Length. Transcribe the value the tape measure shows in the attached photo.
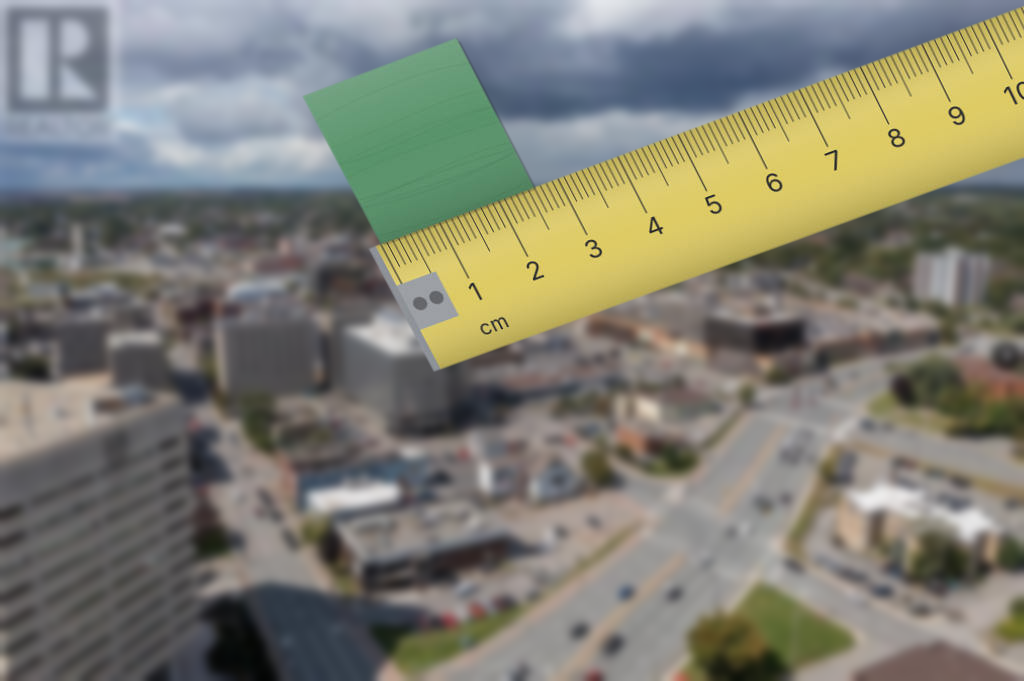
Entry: 2.6 cm
